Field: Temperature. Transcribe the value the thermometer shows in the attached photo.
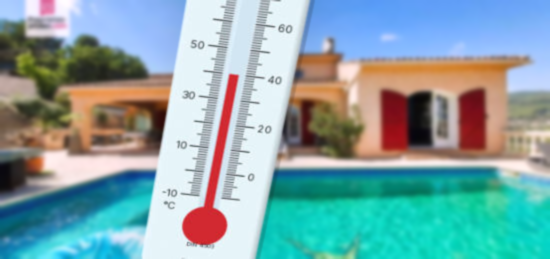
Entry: 40 °C
